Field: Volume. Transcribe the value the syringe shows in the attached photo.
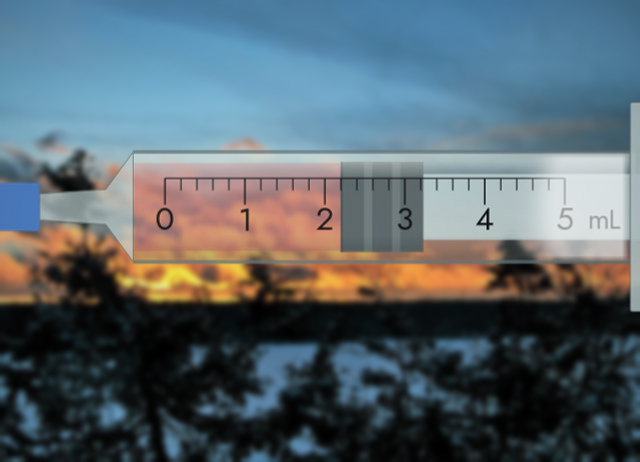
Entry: 2.2 mL
